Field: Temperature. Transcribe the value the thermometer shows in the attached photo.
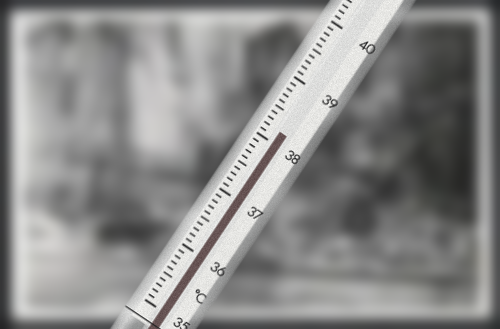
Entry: 38.2 °C
